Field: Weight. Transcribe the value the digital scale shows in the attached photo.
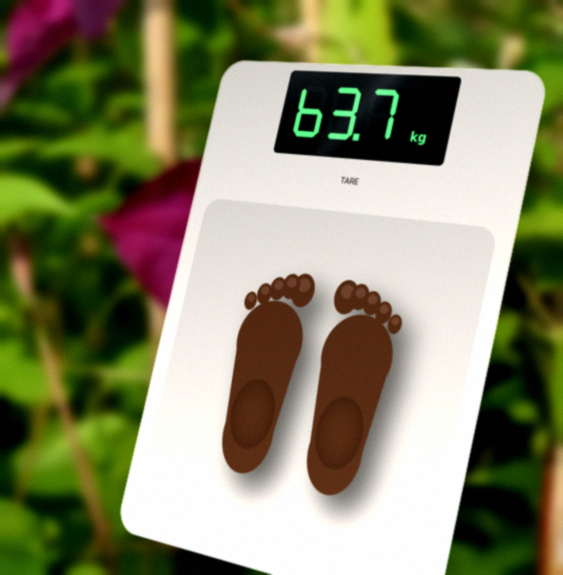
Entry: 63.7 kg
